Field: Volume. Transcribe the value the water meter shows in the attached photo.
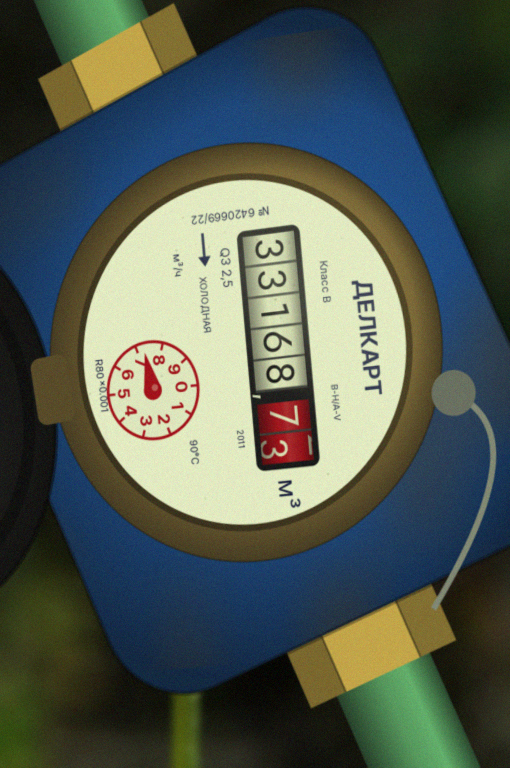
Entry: 33168.727 m³
